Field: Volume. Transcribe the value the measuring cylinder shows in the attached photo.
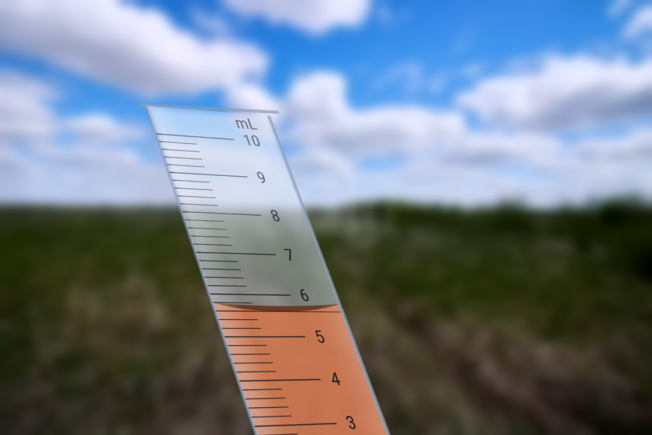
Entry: 5.6 mL
